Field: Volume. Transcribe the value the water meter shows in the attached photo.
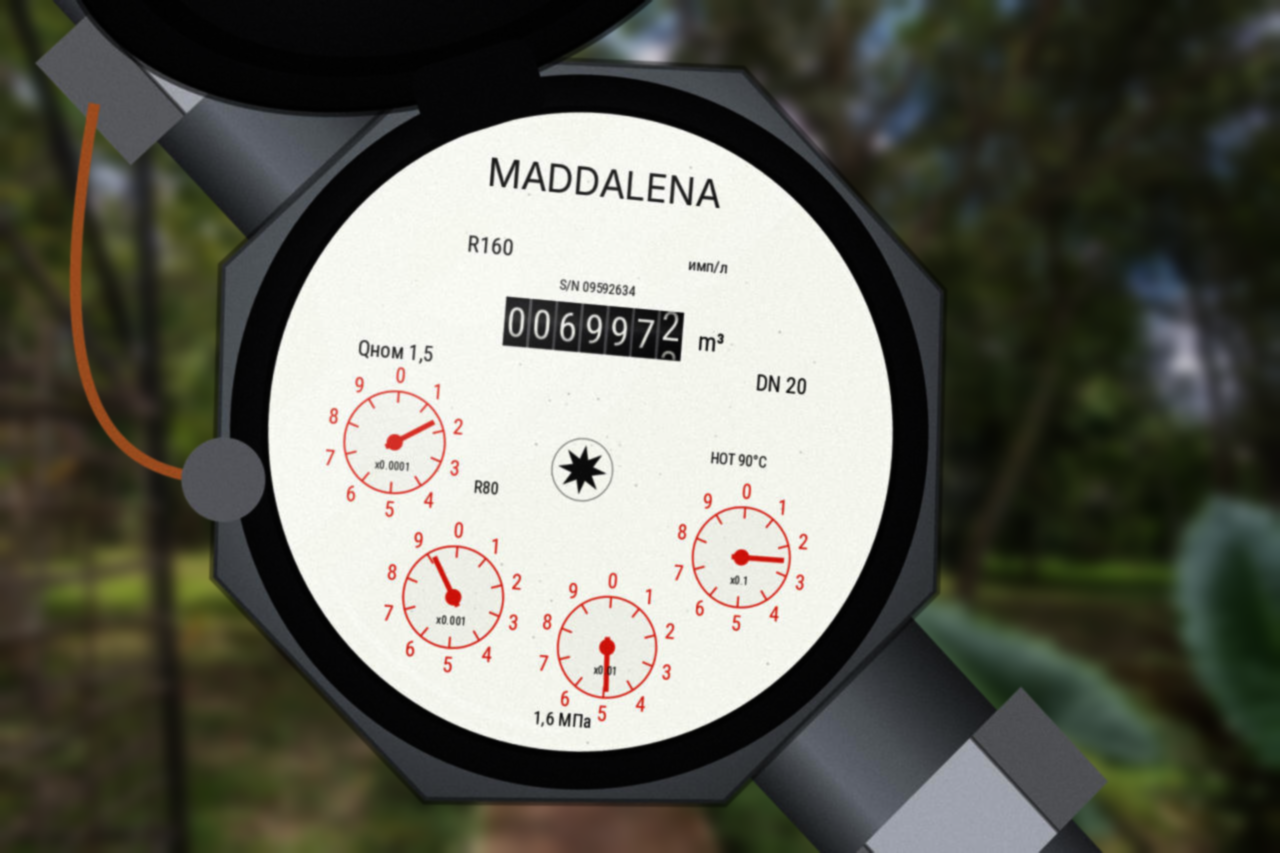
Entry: 69972.2491 m³
